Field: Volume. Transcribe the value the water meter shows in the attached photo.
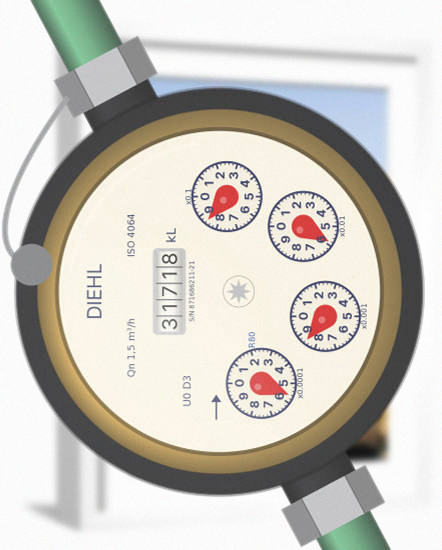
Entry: 31718.8585 kL
